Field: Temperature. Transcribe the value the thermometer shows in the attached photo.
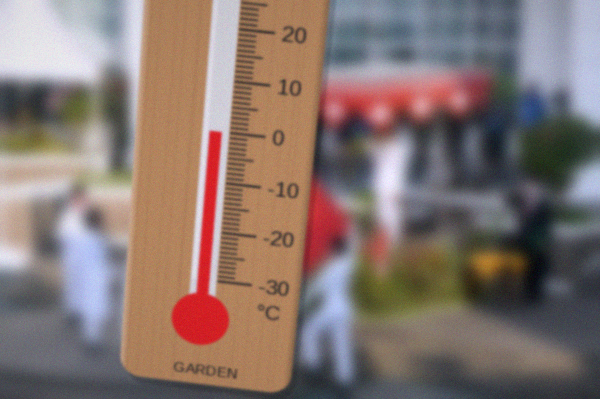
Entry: 0 °C
